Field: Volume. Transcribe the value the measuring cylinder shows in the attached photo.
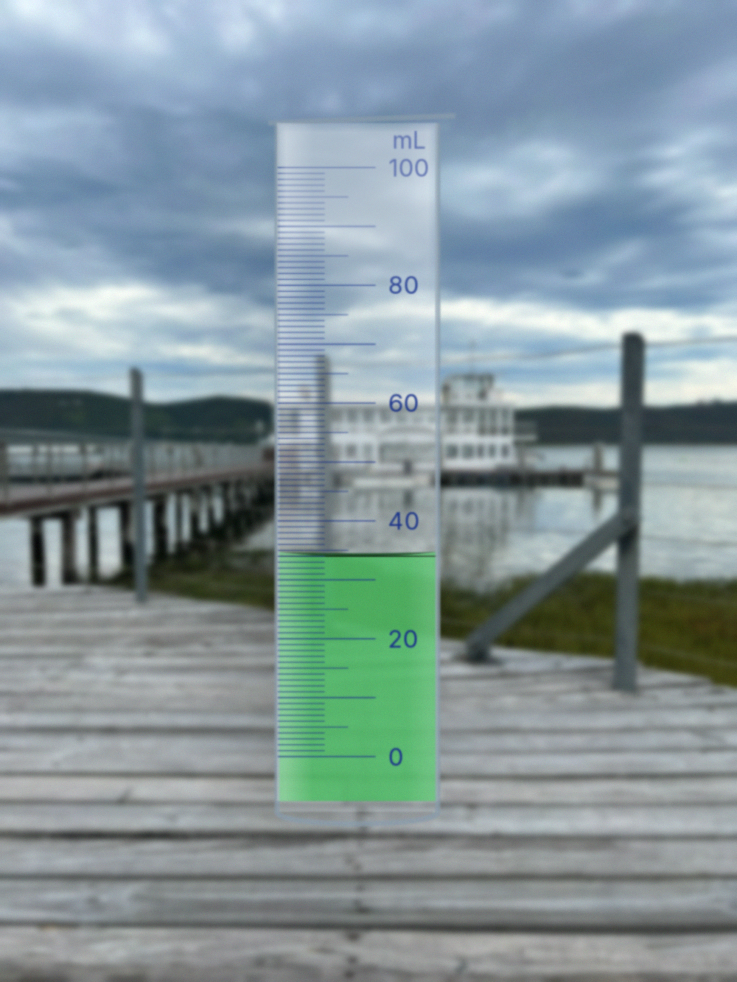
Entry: 34 mL
